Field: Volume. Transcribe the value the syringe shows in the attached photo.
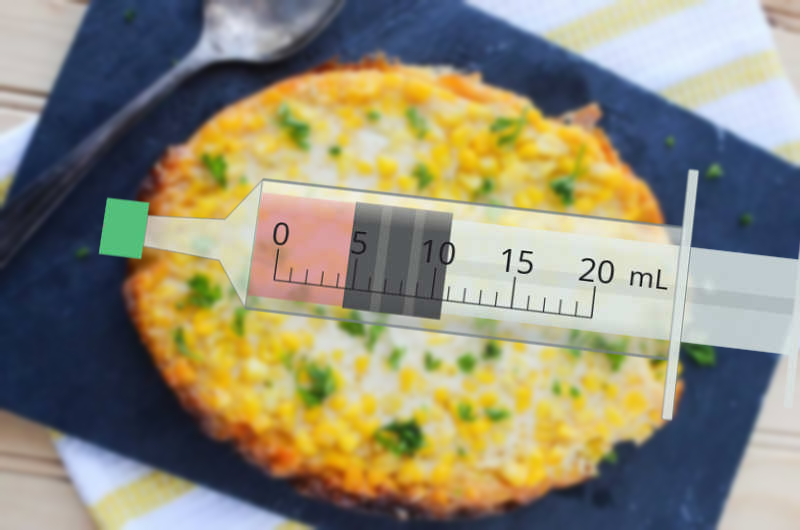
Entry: 4.5 mL
